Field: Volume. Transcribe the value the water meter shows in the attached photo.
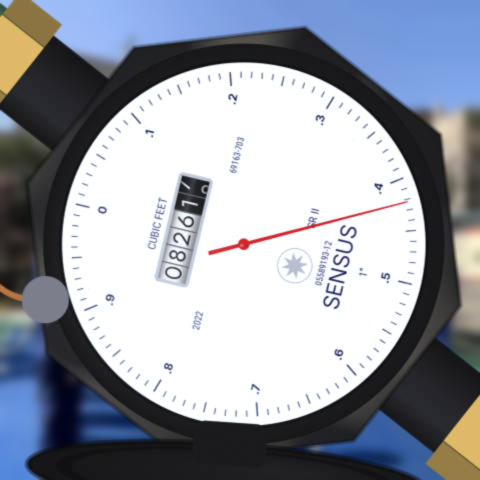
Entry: 82617.42 ft³
